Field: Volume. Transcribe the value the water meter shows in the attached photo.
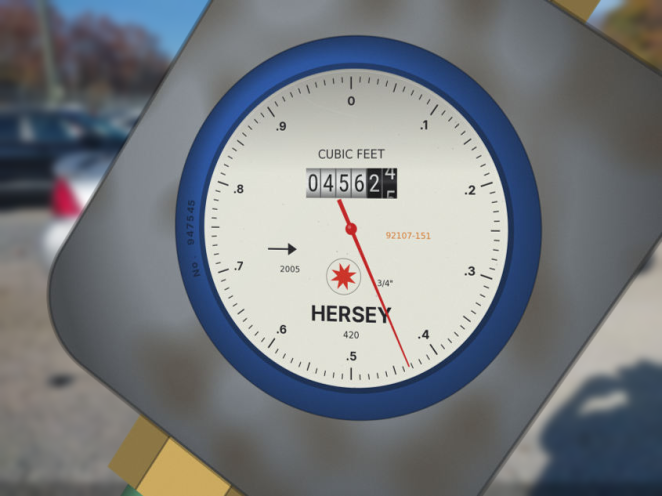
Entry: 45624.43 ft³
